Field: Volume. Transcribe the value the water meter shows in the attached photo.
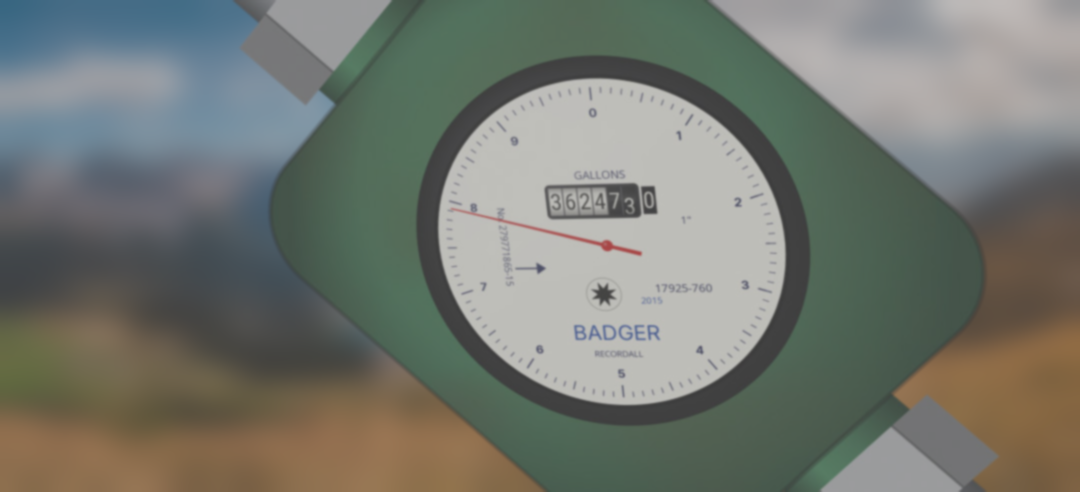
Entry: 3624727.9 gal
